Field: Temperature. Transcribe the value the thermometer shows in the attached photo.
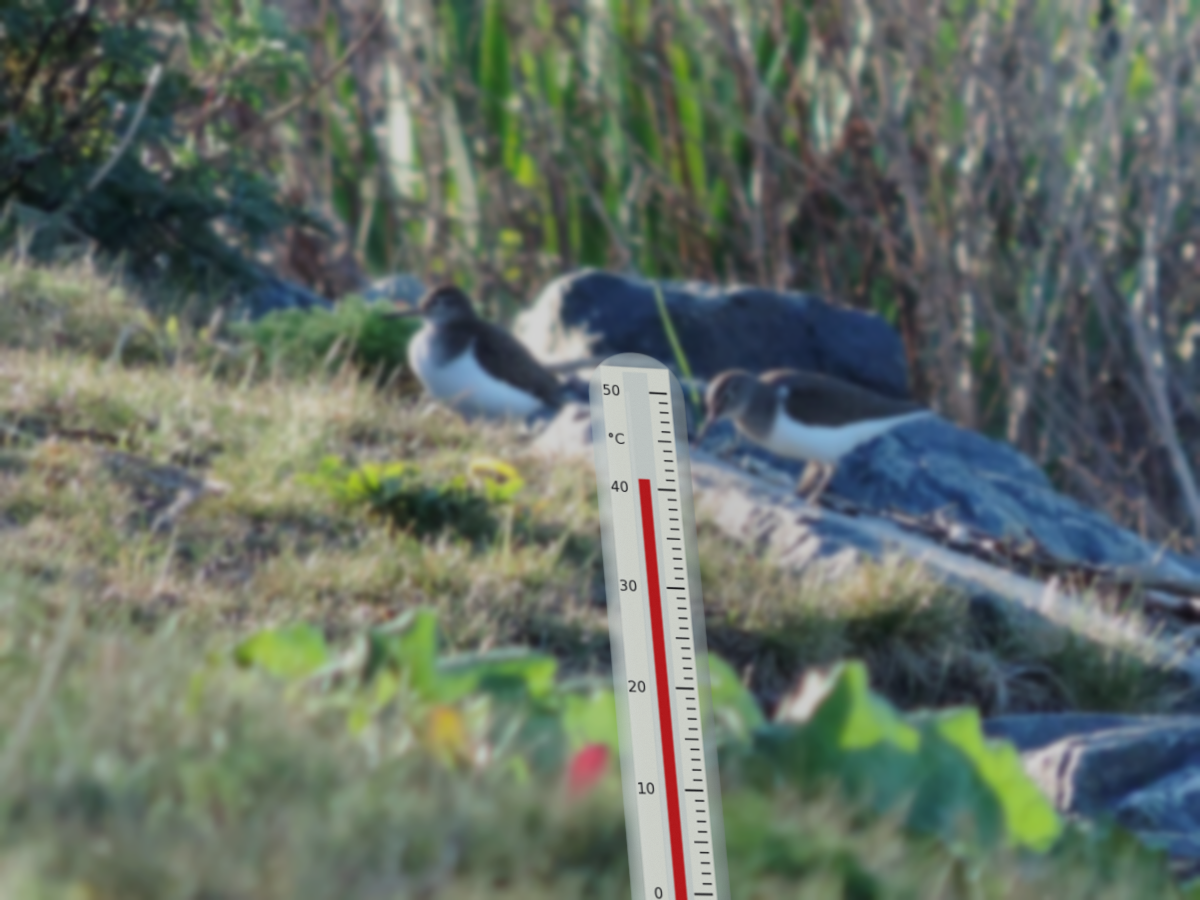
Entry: 41 °C
